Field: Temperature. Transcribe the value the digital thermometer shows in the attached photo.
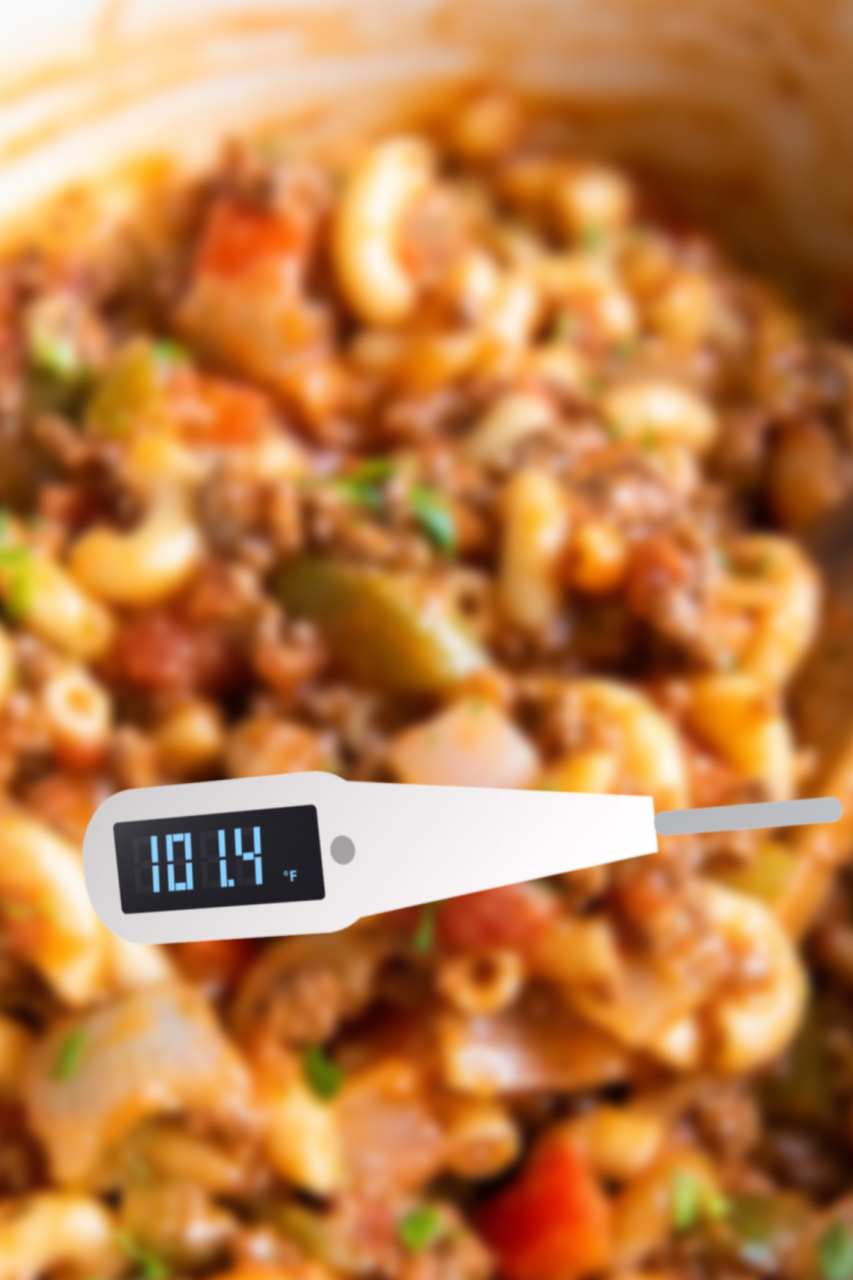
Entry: 101.4 °F
